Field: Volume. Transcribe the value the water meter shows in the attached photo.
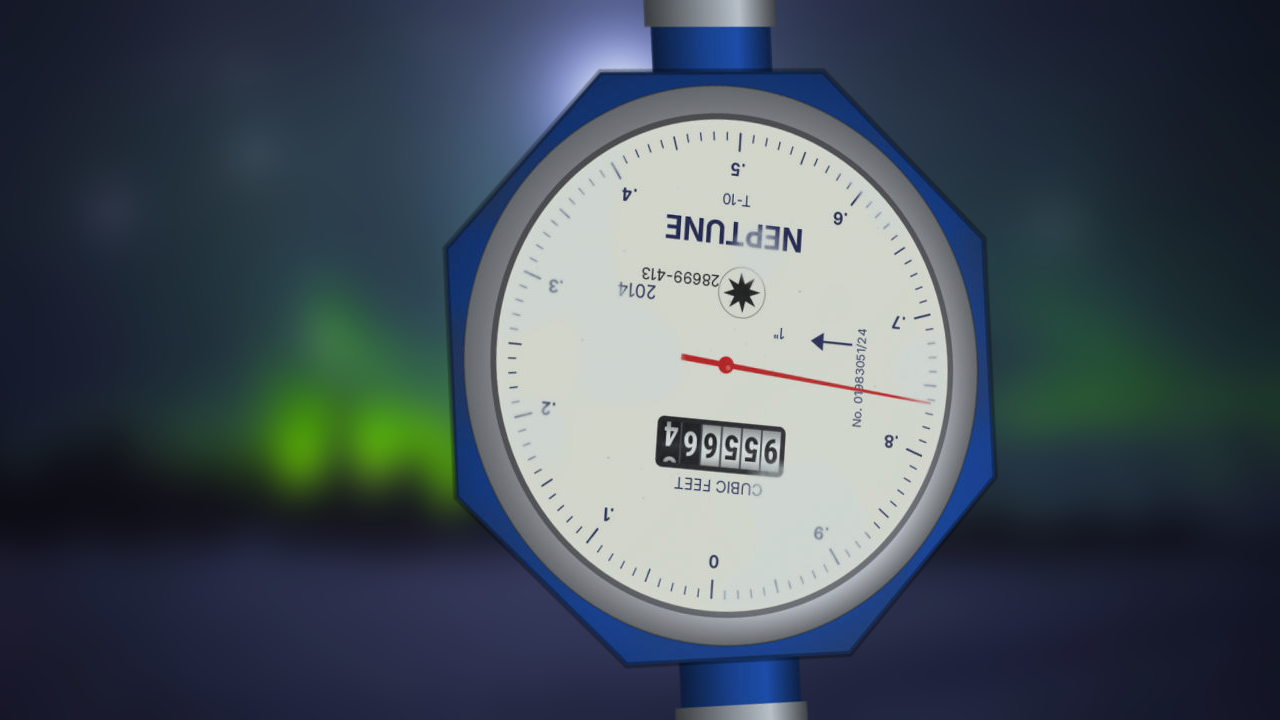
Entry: 955663.76 ft³
